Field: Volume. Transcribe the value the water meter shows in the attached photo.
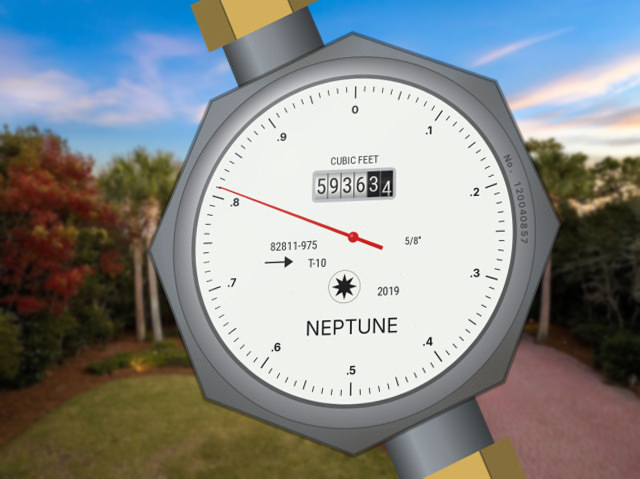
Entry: 593633.81 ft³
